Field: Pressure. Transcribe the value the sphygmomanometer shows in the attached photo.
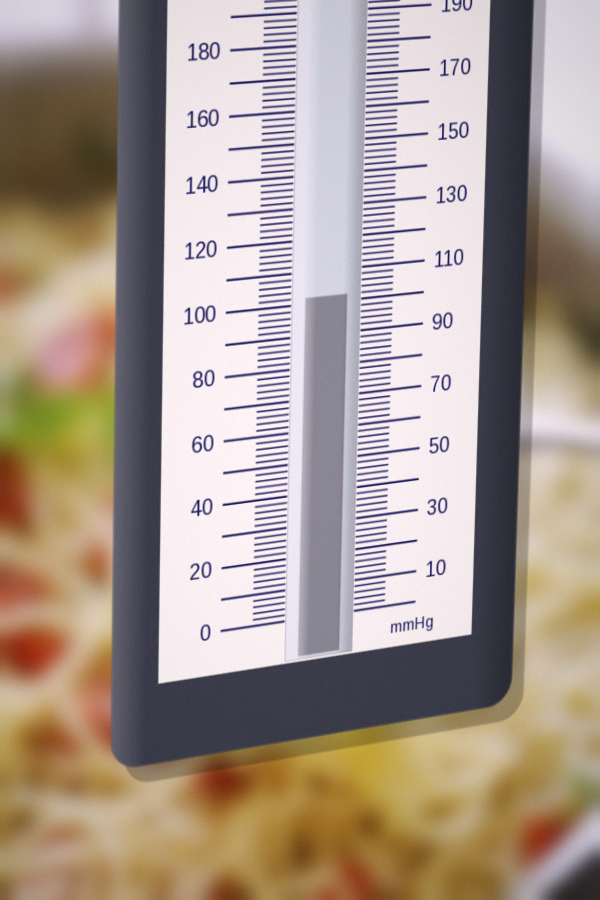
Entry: 102 mmHg
